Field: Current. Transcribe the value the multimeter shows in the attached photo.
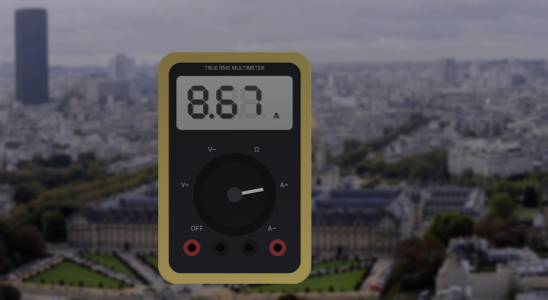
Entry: 8.67 A
